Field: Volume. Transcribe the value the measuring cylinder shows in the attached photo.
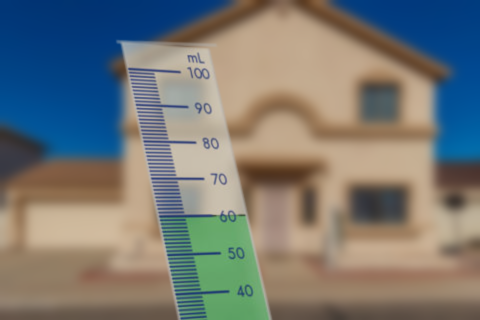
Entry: 60 mL
